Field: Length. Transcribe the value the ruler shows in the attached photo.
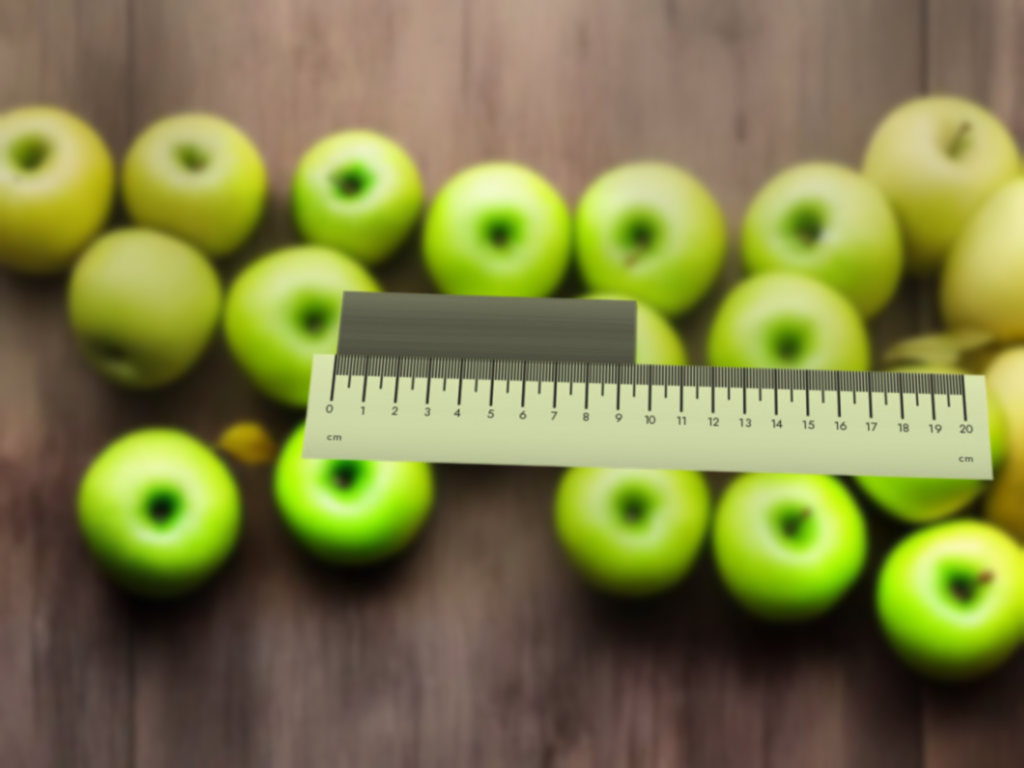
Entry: 9.5 cm
